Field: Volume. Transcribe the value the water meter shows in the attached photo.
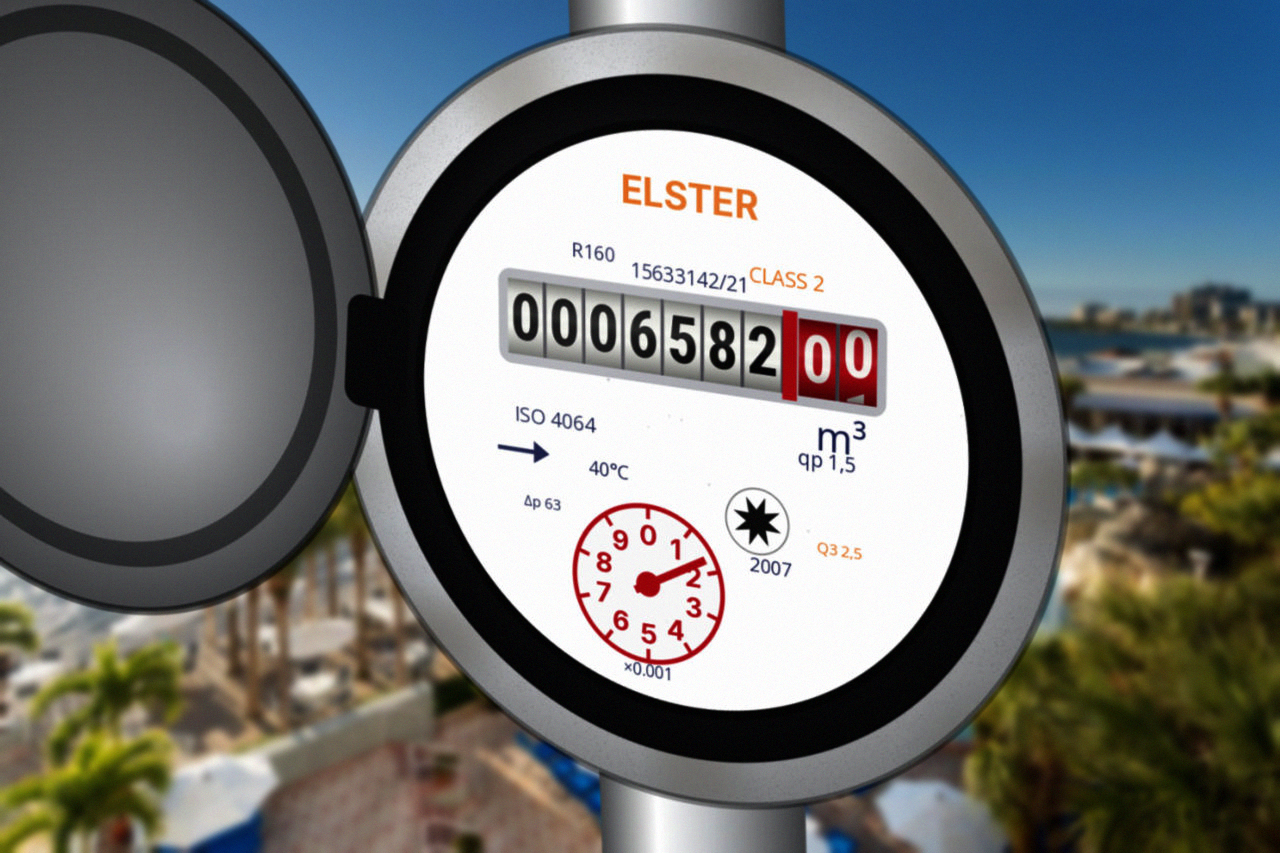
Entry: 6582.001 m³
